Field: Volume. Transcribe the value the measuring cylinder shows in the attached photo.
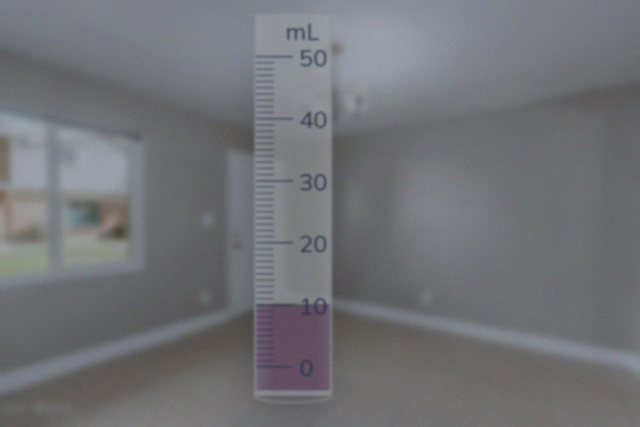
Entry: 10 mL
